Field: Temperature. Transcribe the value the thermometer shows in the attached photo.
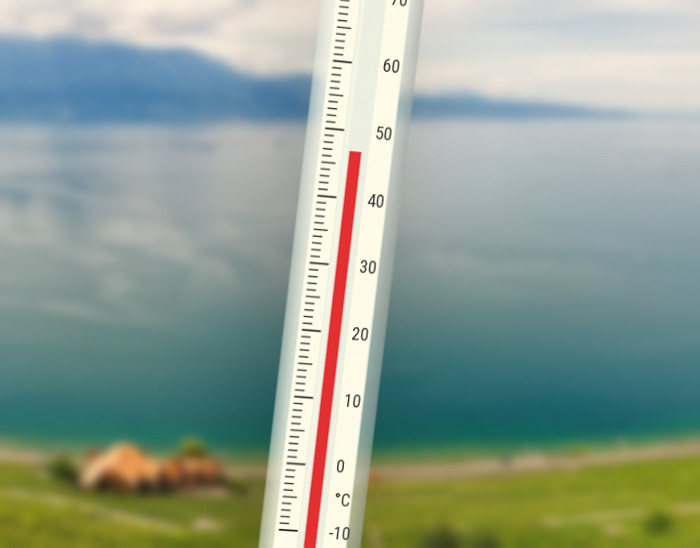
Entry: 47 °C
